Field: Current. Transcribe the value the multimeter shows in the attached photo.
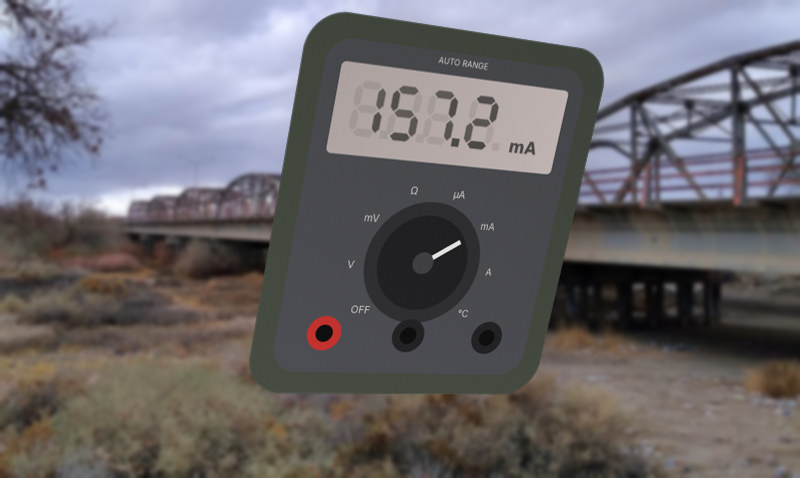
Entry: 157.2 mA
